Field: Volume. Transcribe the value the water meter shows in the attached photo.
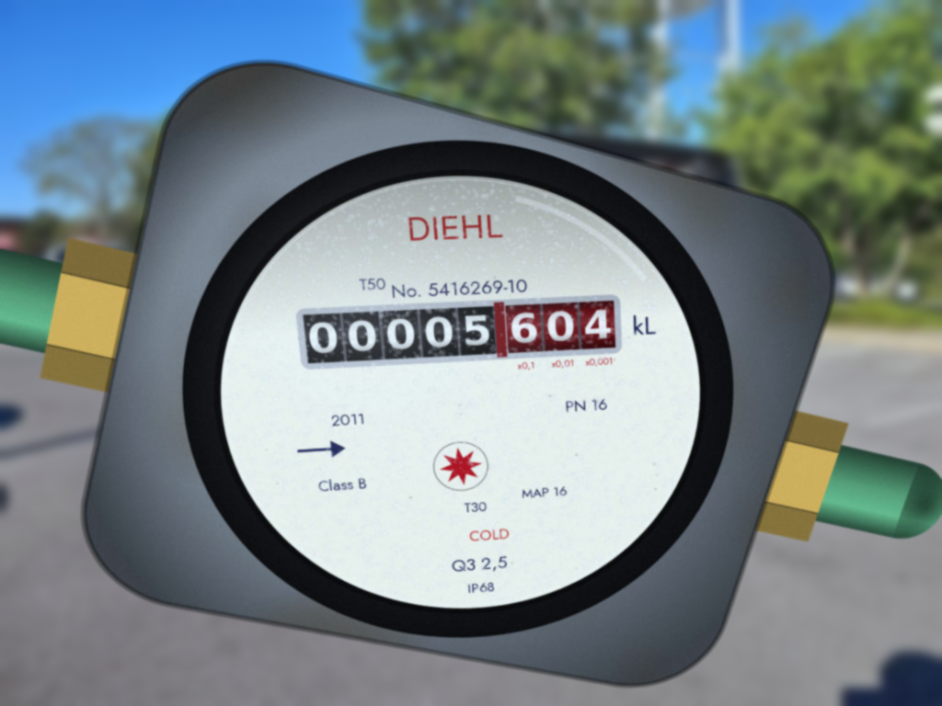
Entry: 5.604 kL
